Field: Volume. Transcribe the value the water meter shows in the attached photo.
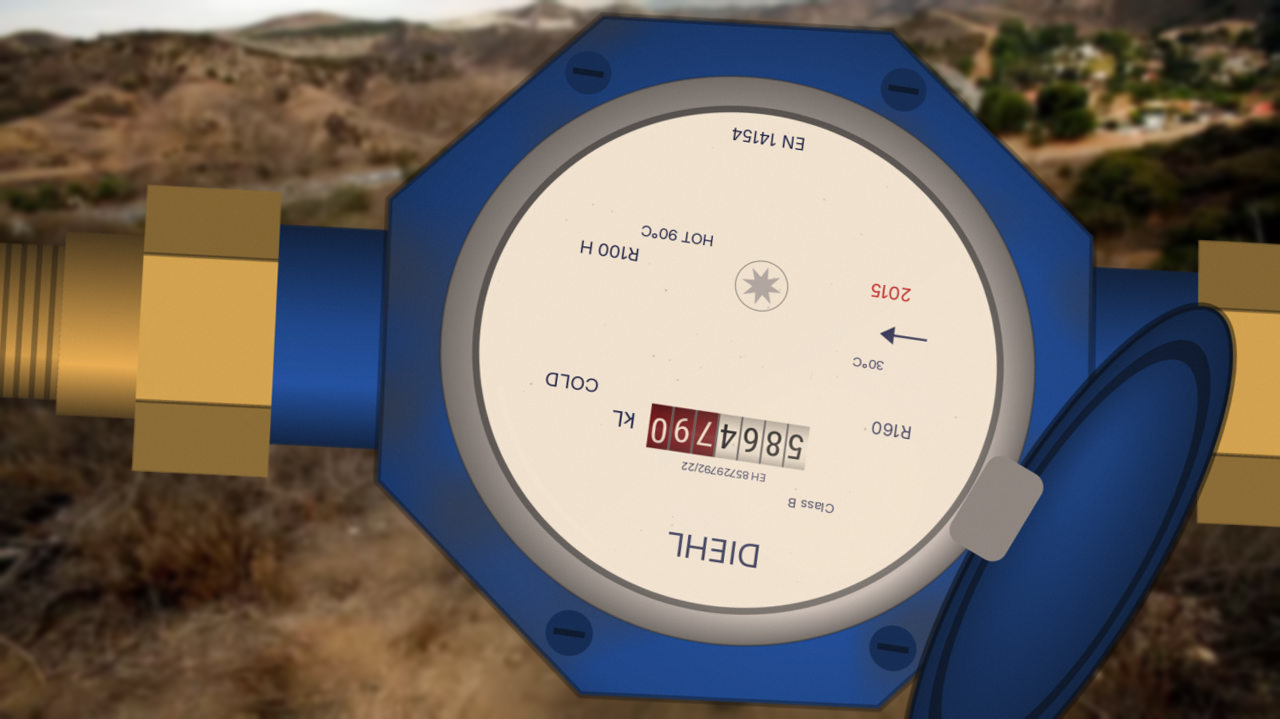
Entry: 5864.790 kL
